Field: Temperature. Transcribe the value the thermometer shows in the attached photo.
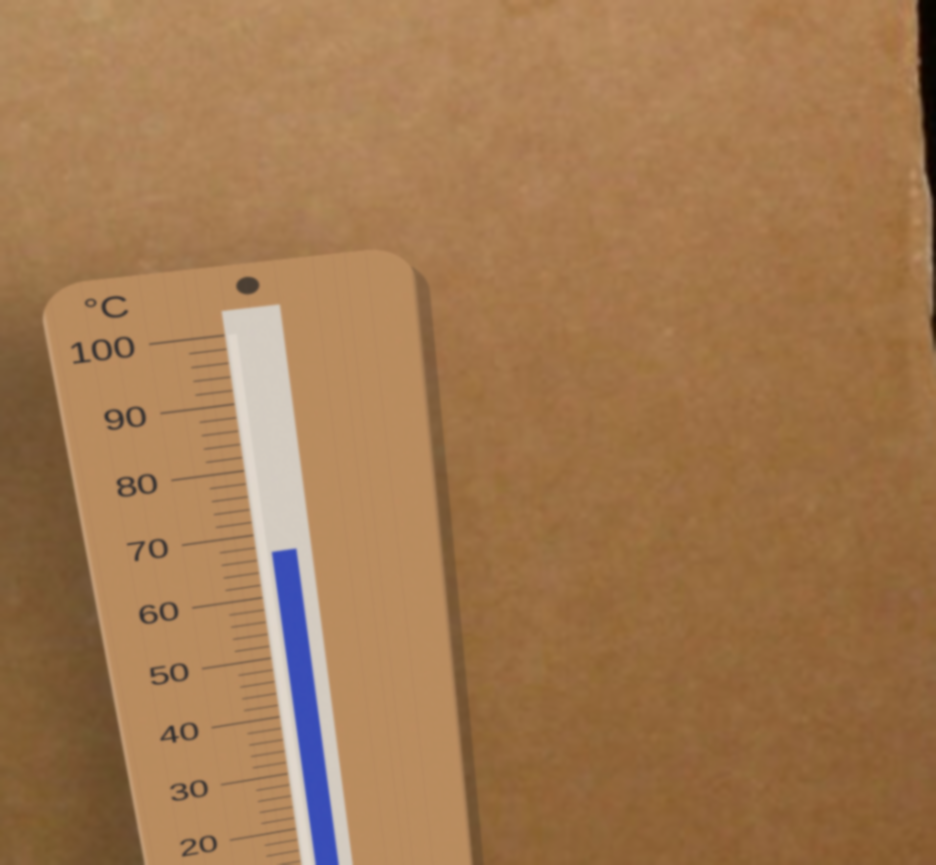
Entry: 67 °C
